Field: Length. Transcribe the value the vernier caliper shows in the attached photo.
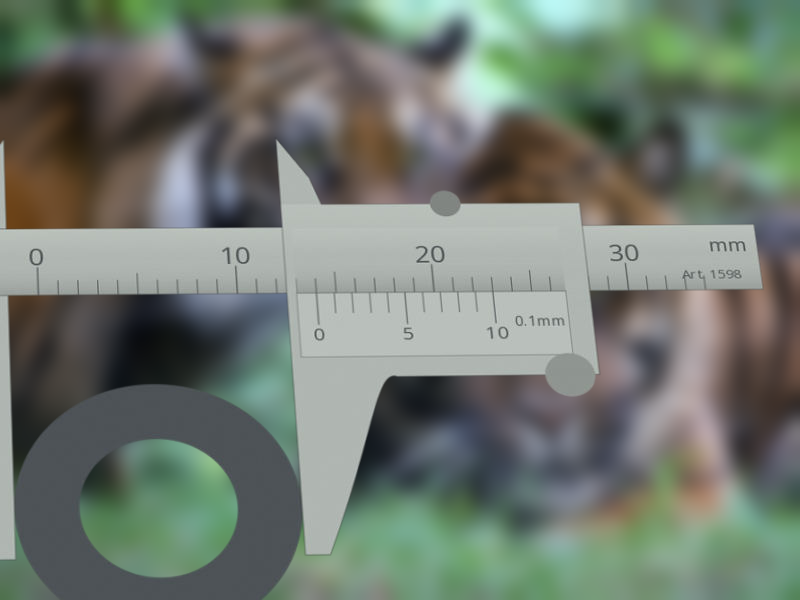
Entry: 14.0 mm
